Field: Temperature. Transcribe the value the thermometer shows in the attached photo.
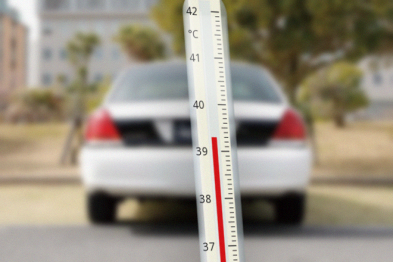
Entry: 39.3 °C
